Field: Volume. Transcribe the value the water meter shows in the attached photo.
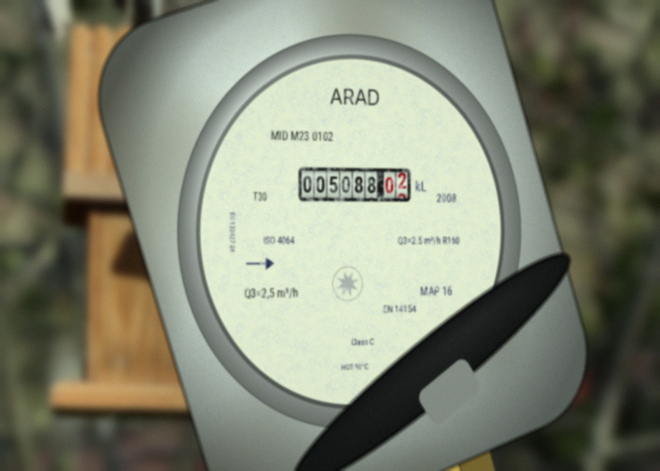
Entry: 5088.02 kL
